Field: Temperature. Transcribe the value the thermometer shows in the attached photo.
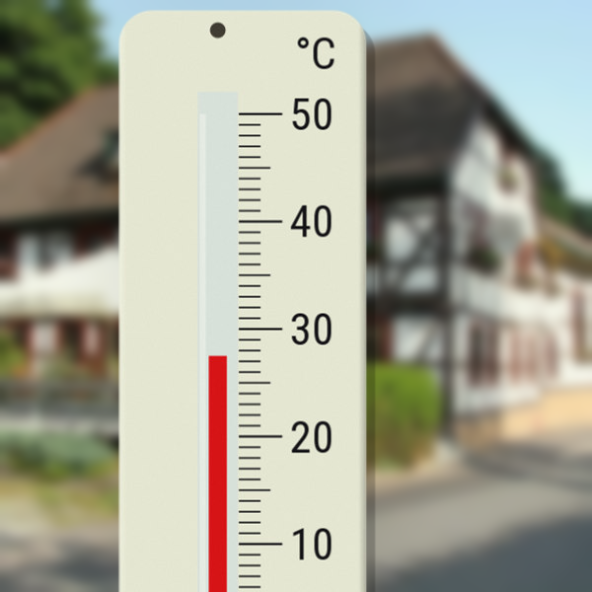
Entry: 27.5 °C
